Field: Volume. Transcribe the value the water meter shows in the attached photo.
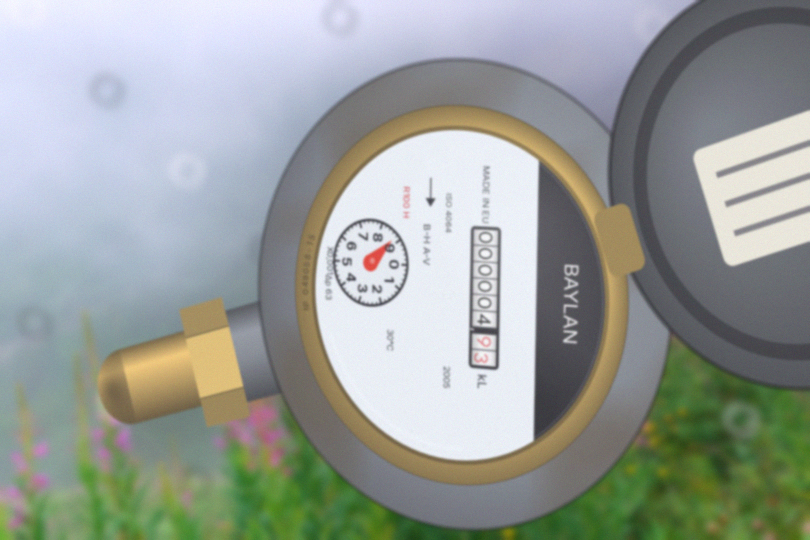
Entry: 4.928 kL
